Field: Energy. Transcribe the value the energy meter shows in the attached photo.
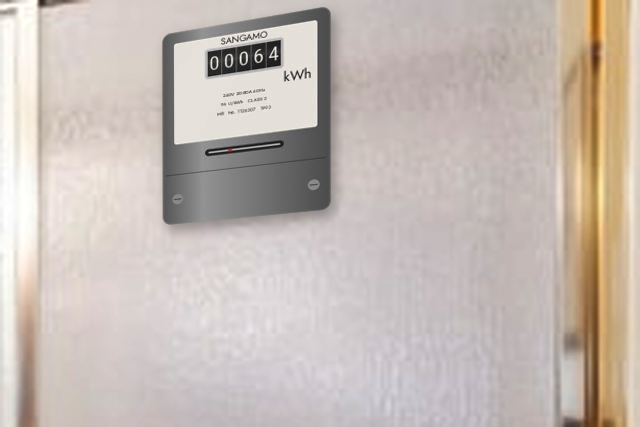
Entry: 64 kWh
